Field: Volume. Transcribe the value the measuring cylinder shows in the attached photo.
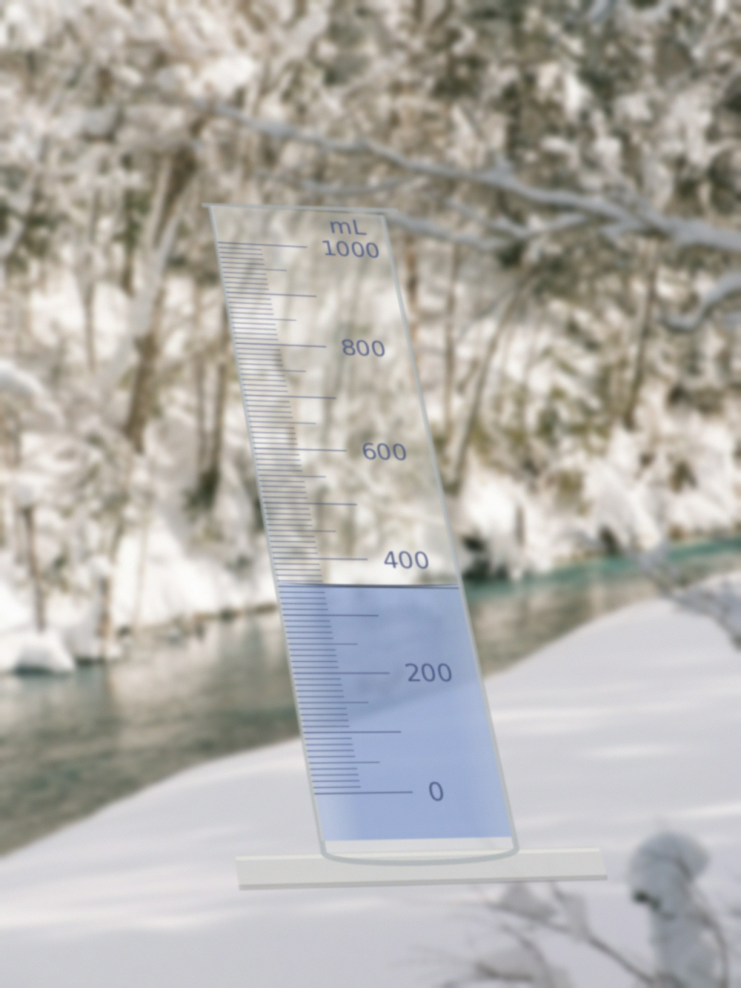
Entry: 350 mL
